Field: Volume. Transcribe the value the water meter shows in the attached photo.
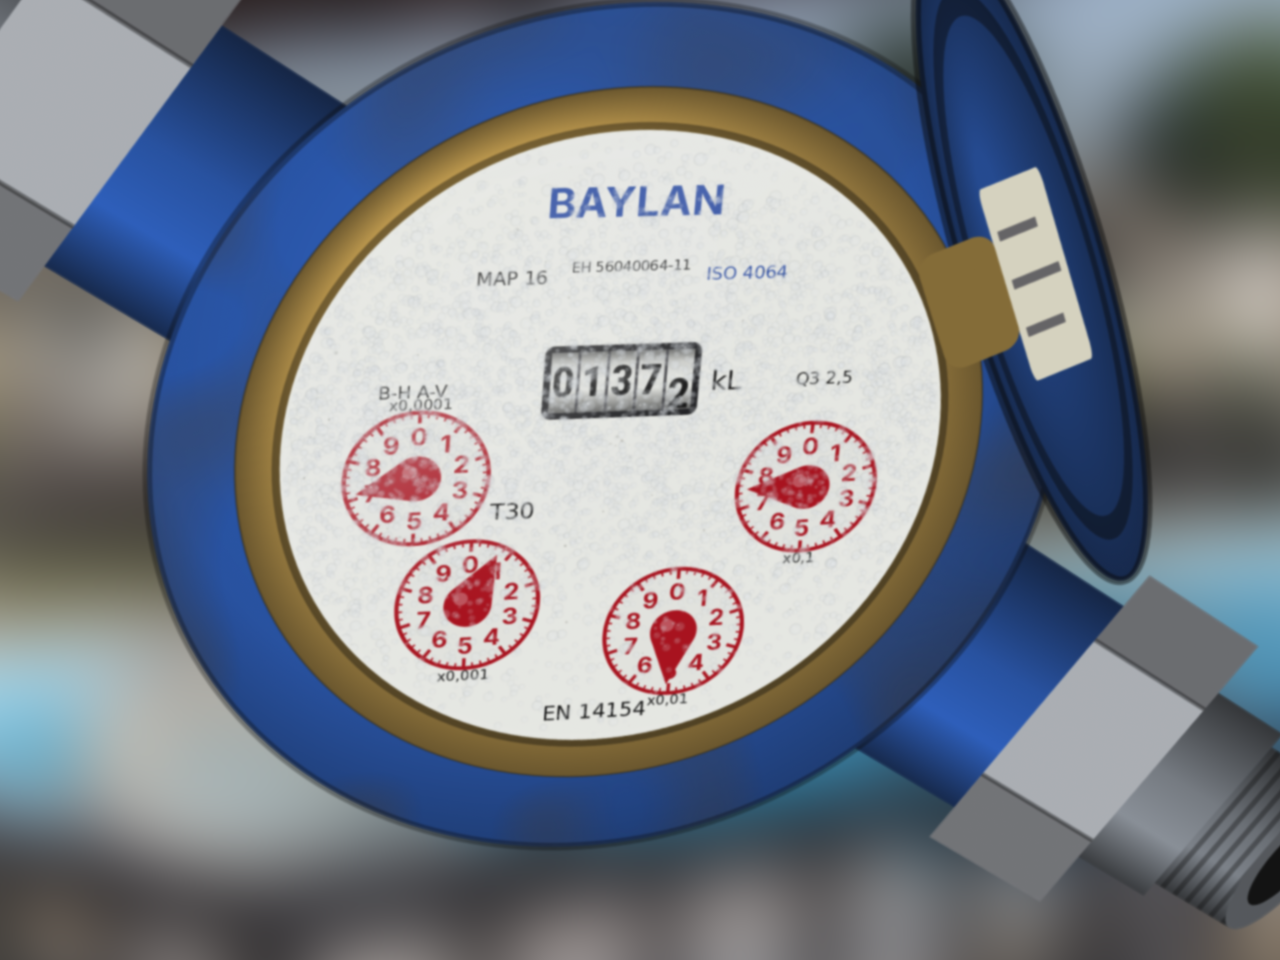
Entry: 1371.7507 kL
